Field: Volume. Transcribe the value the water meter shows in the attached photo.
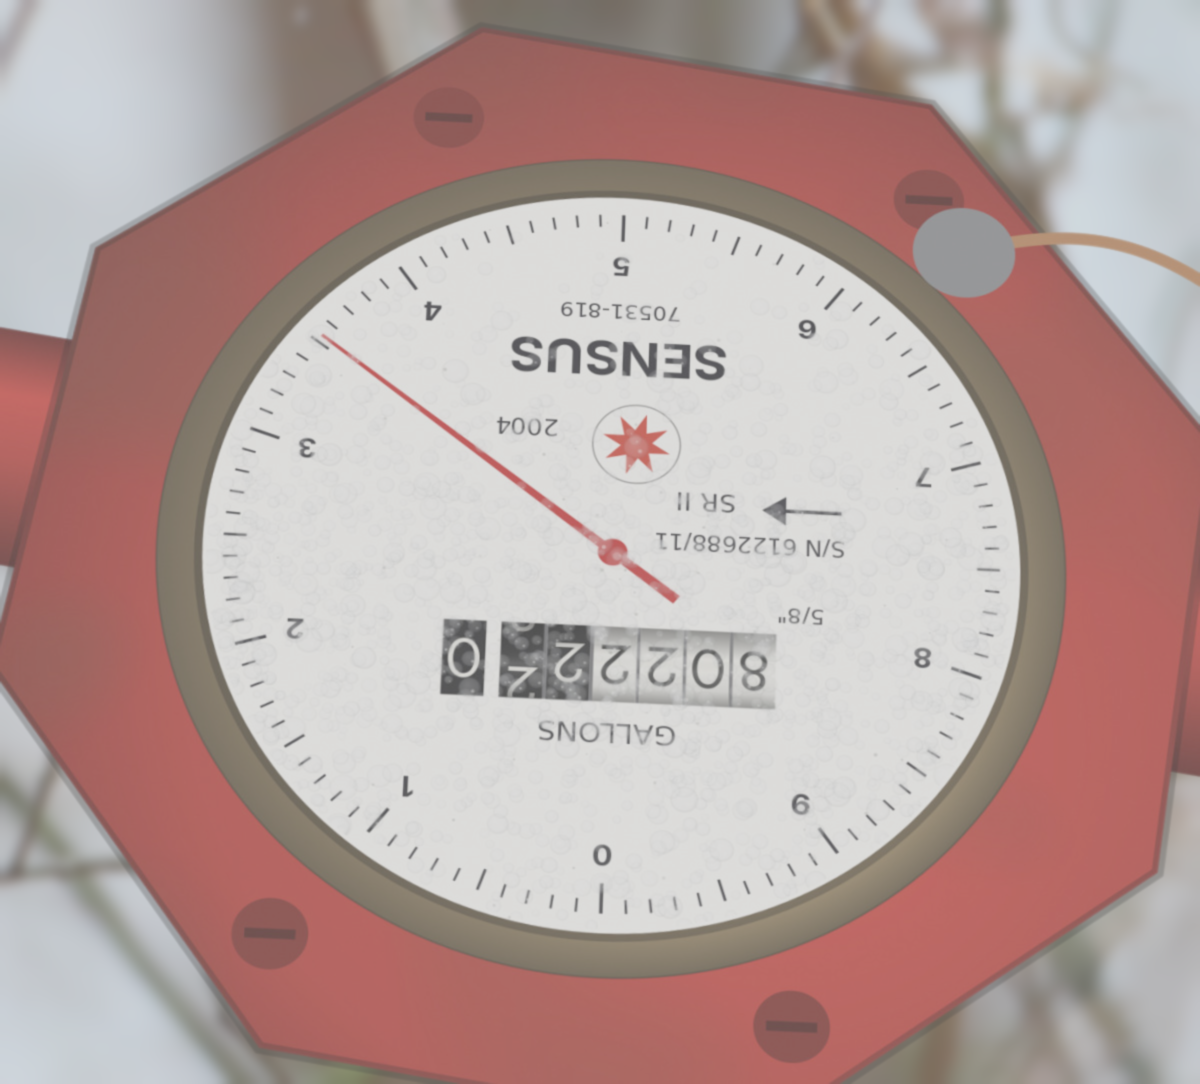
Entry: 8022223.5 gal
